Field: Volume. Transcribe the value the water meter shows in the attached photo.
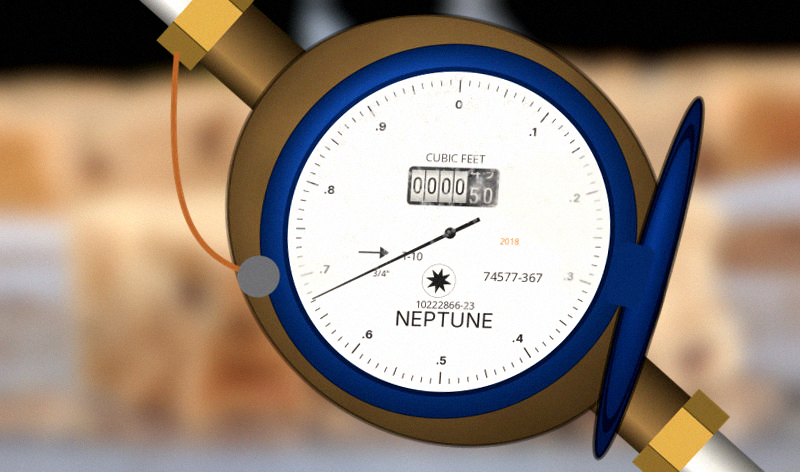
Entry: 49.67 ft³
